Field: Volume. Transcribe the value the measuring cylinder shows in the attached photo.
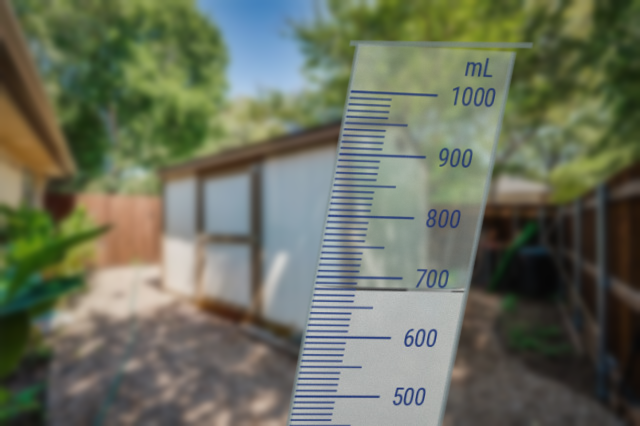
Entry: 680 mL
